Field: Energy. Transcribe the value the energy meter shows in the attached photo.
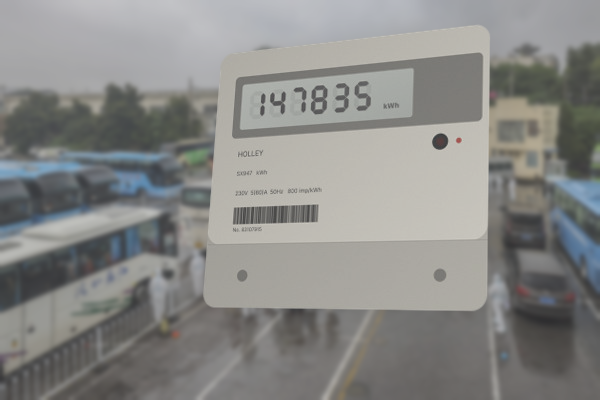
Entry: 147835 kWh
